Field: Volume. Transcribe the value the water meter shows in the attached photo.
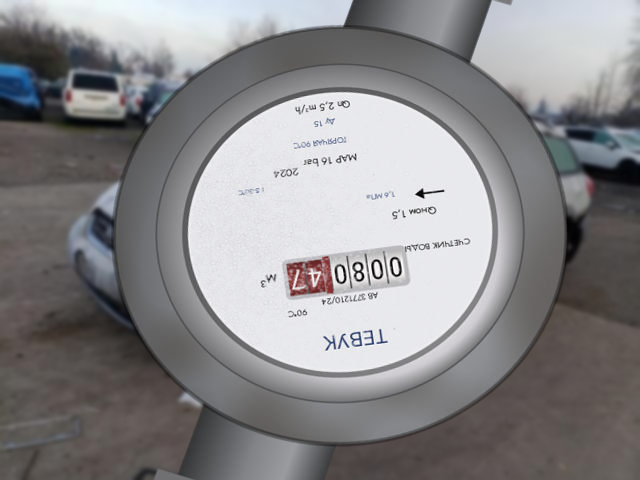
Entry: 80.47 m³
